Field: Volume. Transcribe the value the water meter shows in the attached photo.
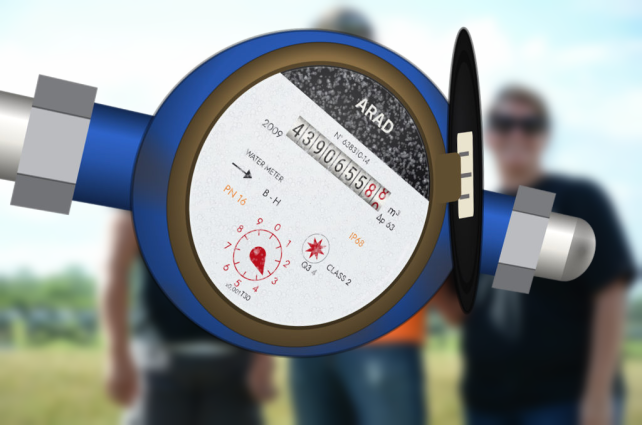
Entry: 4390655.883 m³
